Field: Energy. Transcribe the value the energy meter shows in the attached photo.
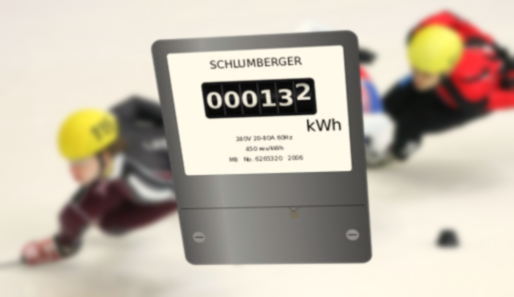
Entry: 132 kWh
